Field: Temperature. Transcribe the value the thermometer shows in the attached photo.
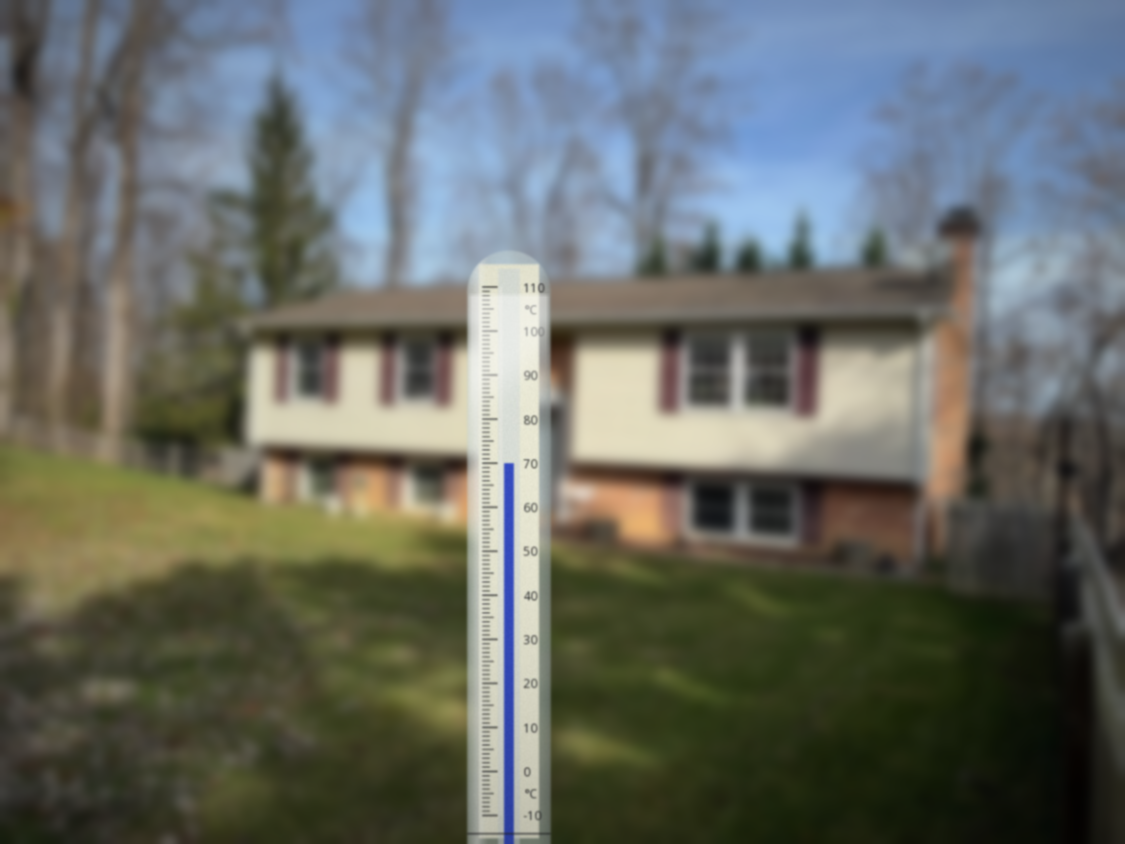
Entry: 70 °C
